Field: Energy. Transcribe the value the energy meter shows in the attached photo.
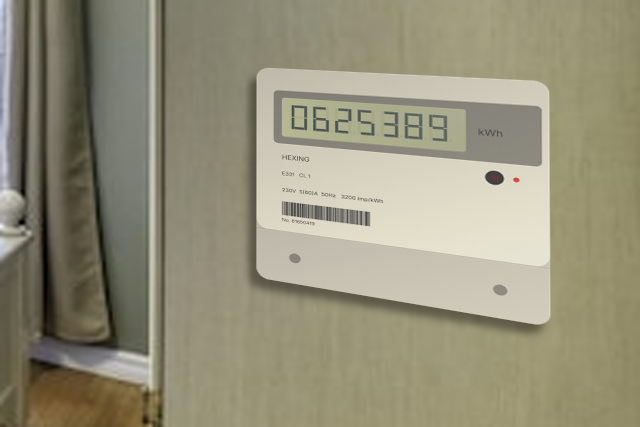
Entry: 625389 kWh
